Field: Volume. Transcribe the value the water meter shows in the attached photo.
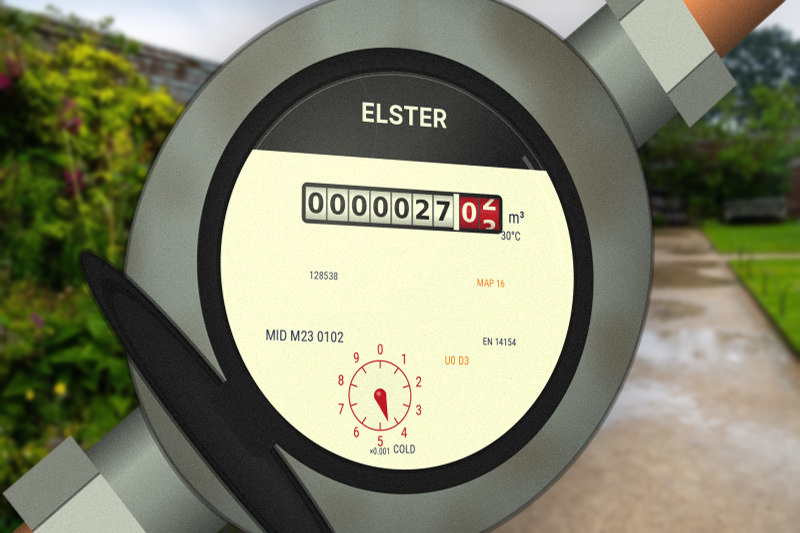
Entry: 27.024 m³
